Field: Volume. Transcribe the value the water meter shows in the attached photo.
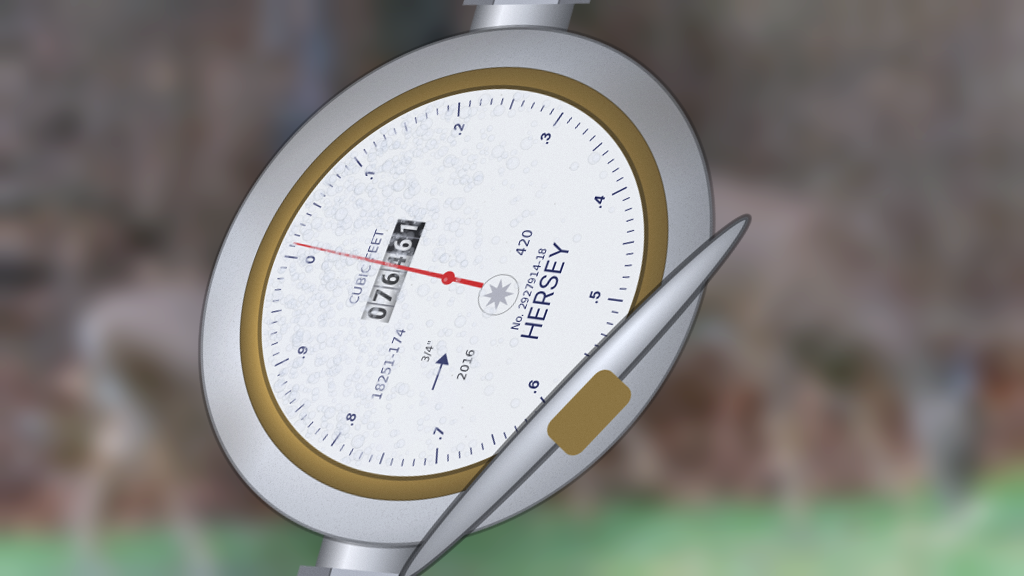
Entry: 76461.01 ft³
